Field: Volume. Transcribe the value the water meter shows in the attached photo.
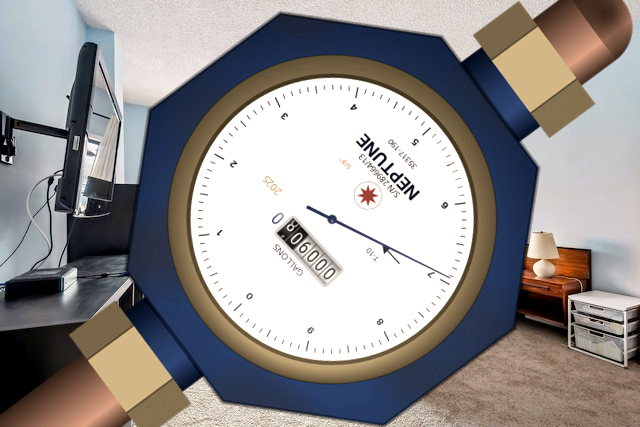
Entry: 9076.9 gal
